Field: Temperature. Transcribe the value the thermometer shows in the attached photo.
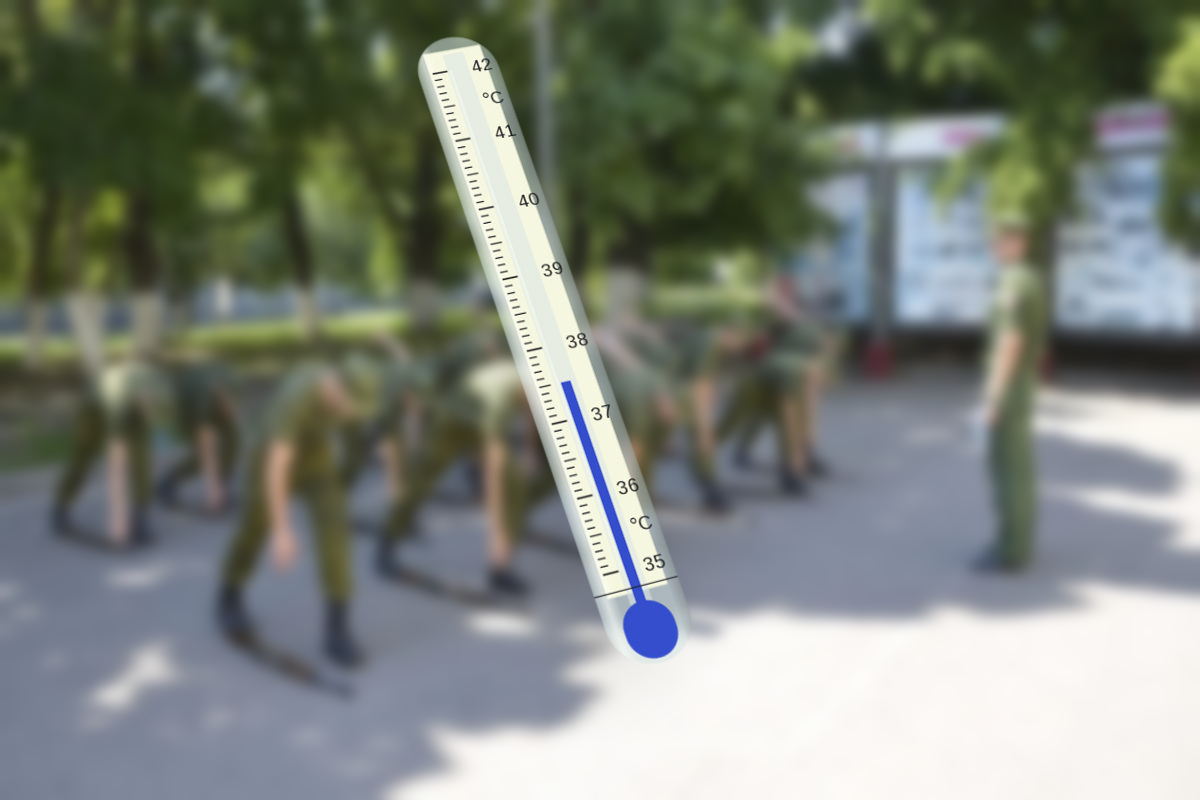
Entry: 37.5 °C
